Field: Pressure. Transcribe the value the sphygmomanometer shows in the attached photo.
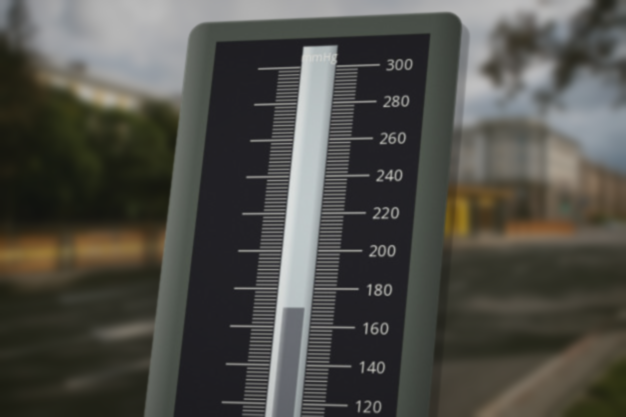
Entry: 170 mmHg
